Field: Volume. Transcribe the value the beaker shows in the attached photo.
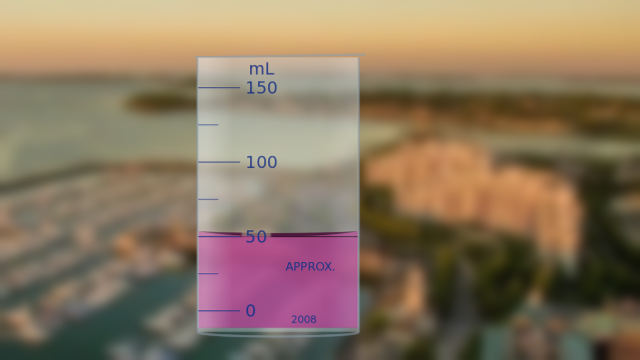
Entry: 50 mL
